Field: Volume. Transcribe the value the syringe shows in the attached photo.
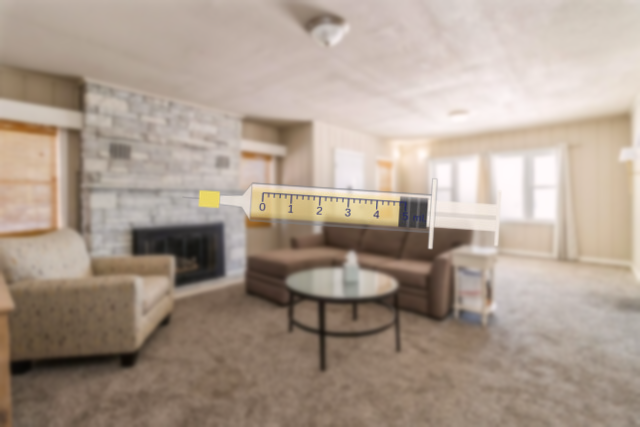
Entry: 4.8 mL
